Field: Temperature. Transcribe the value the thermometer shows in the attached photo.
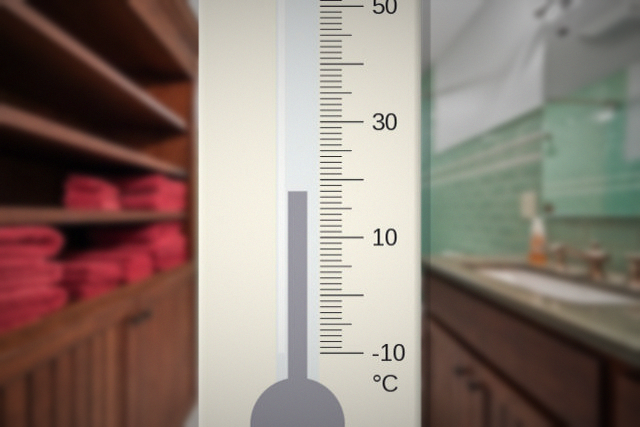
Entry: 18 °C
